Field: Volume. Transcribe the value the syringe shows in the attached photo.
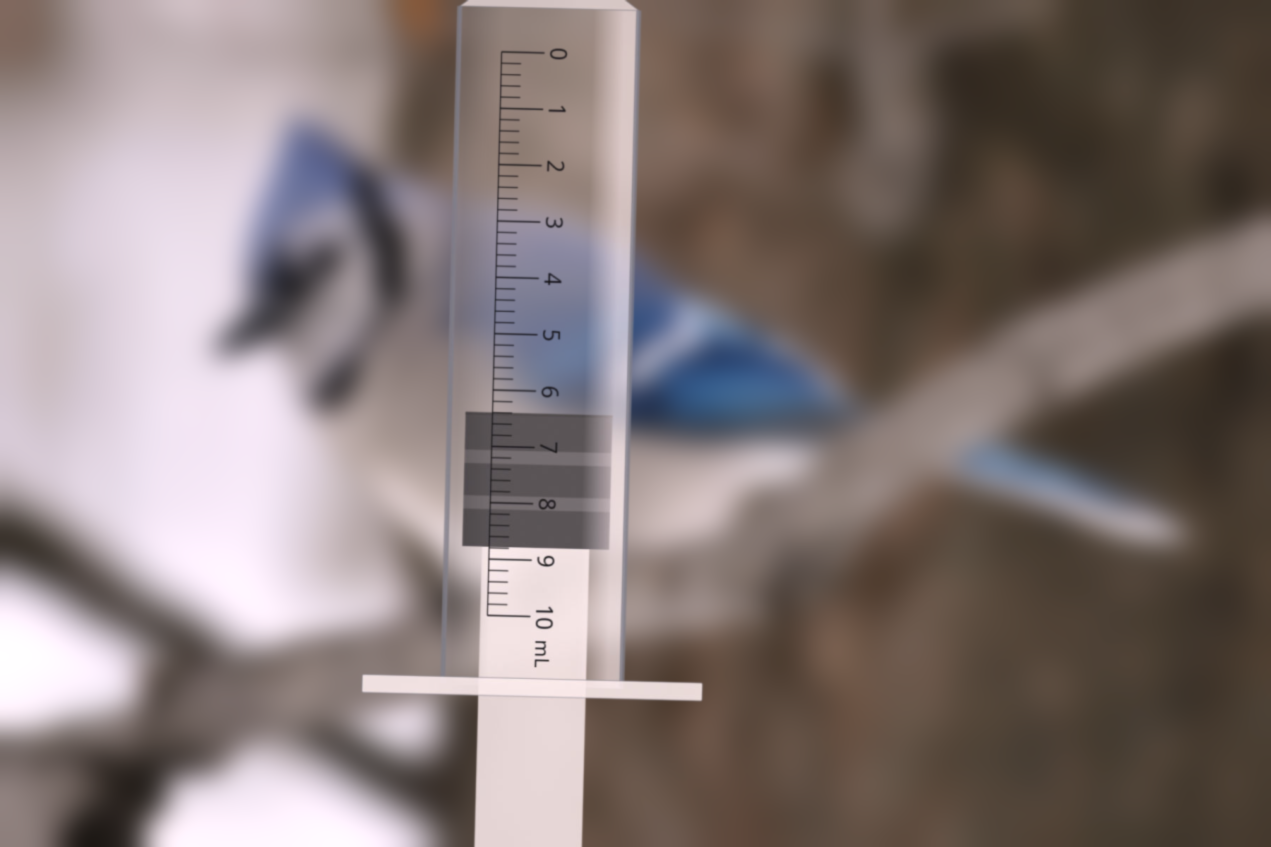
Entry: 6.4 mL
